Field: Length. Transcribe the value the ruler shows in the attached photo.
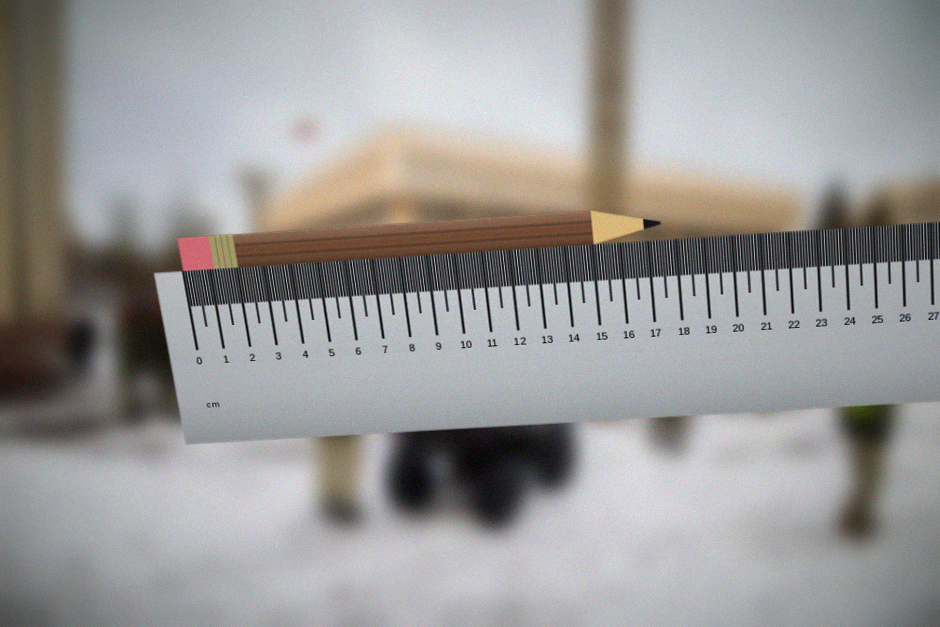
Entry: 17.5 cm
